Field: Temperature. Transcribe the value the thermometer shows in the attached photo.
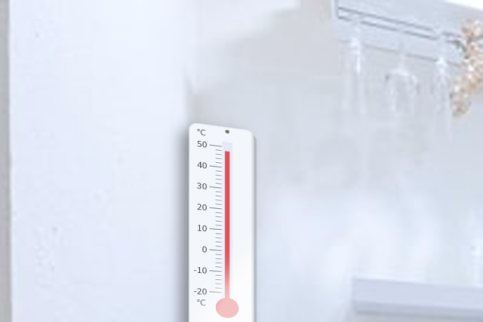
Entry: 48 °C
